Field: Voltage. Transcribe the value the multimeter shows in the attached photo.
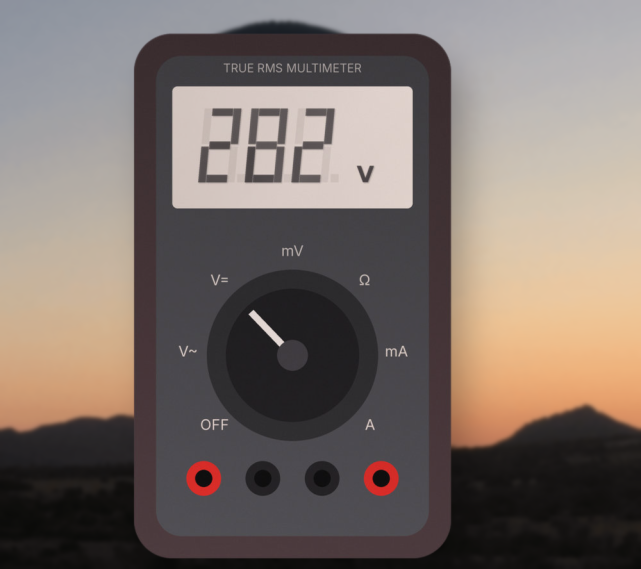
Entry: 282 V
